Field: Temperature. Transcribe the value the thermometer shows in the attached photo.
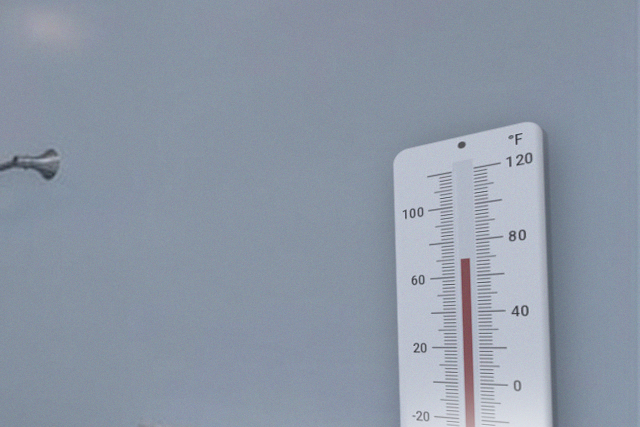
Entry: 70 °F
